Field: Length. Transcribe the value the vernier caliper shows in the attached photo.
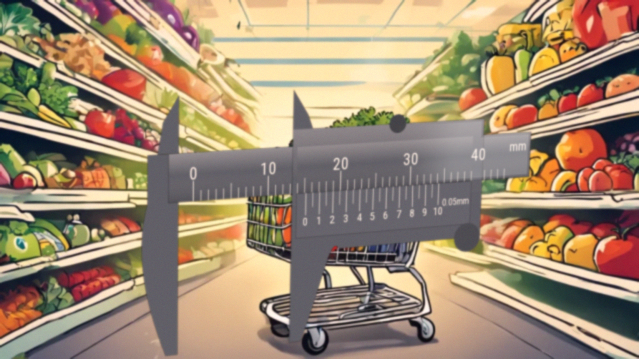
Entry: 15.2 mm
